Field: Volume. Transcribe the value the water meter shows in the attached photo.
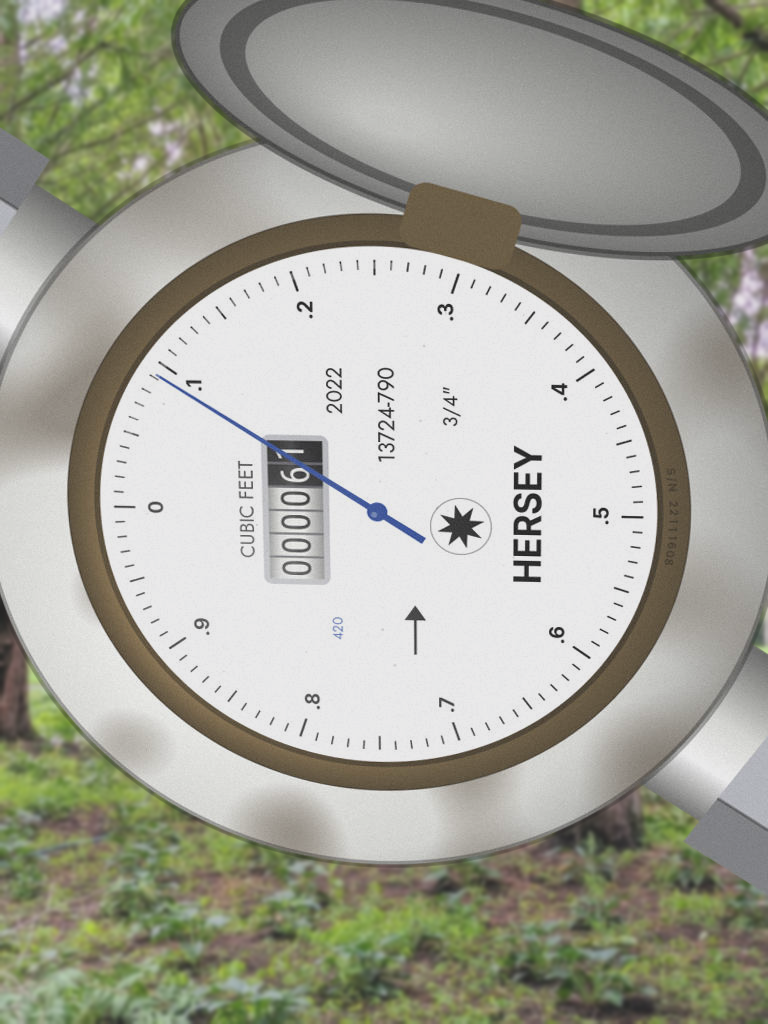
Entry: 61.09 ft³
